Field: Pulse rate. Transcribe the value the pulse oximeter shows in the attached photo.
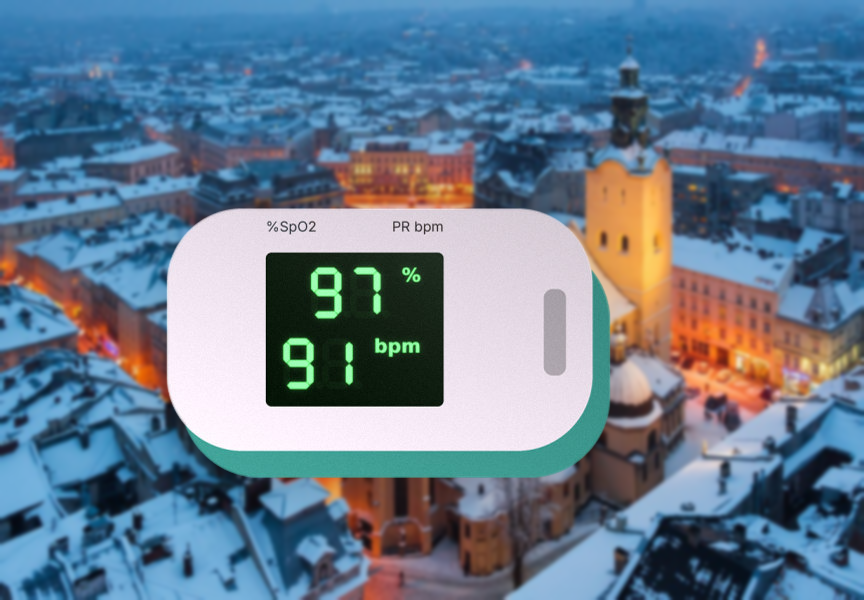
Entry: 91 bpm
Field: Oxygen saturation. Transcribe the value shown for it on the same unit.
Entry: 97 %
